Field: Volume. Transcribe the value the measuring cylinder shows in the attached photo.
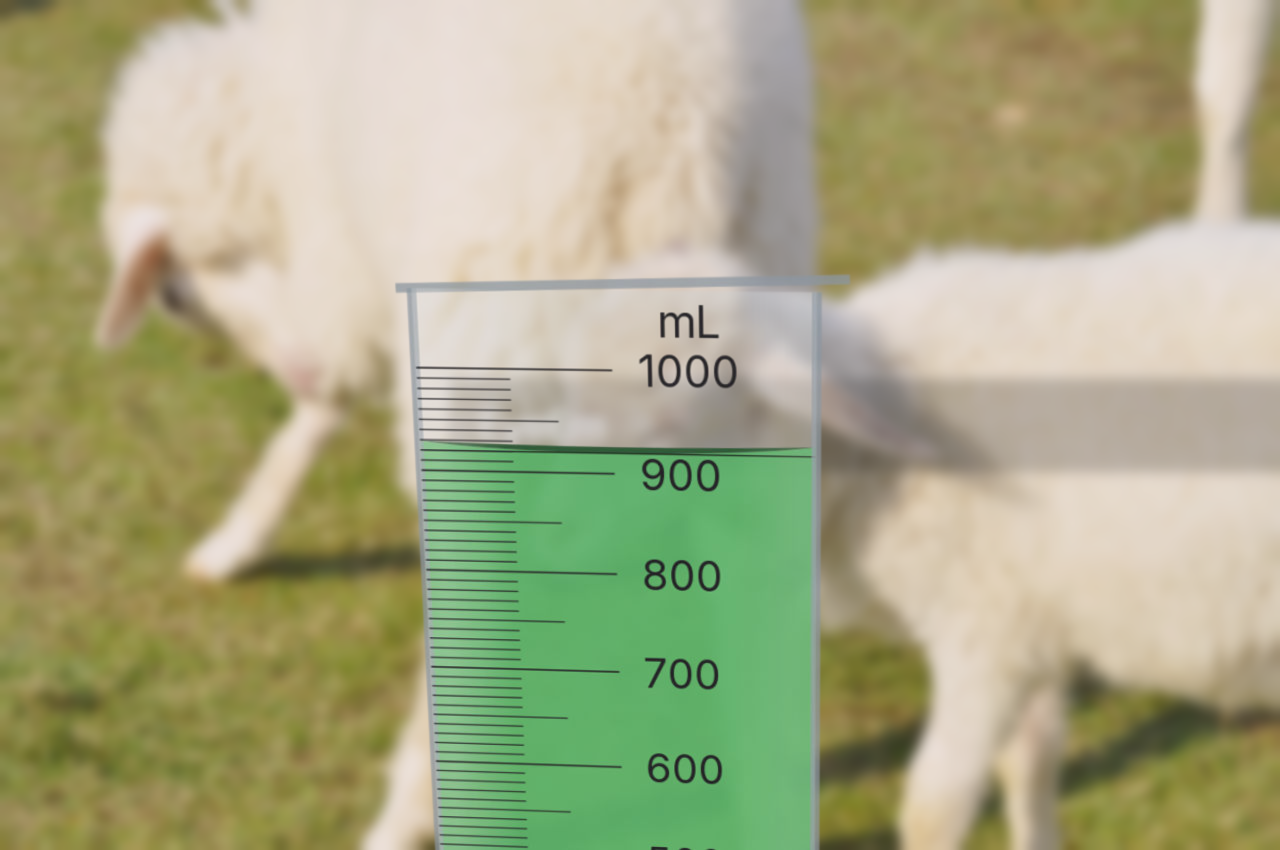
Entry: 920 mL
